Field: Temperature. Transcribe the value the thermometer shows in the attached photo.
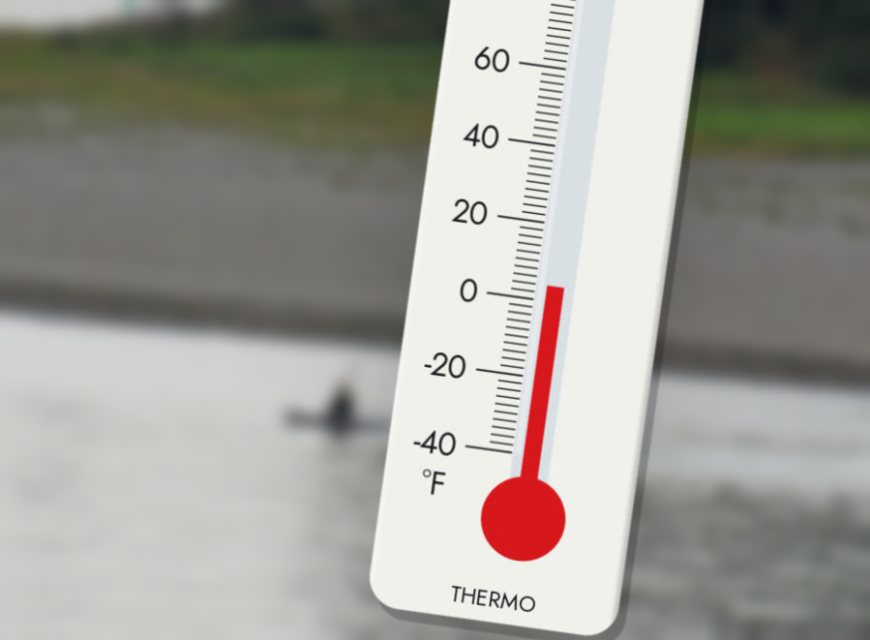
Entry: 4 °F
